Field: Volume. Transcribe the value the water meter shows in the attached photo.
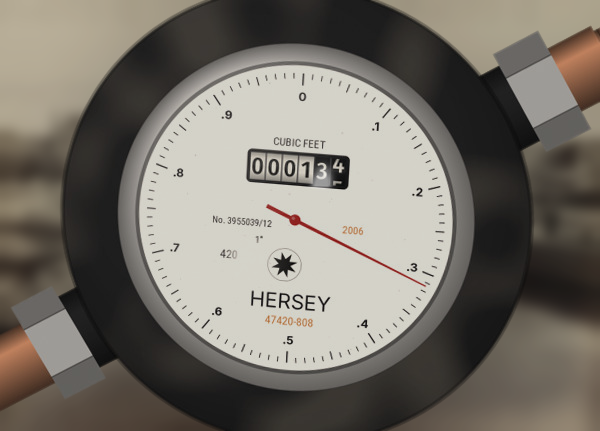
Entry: 134.31 ft³
